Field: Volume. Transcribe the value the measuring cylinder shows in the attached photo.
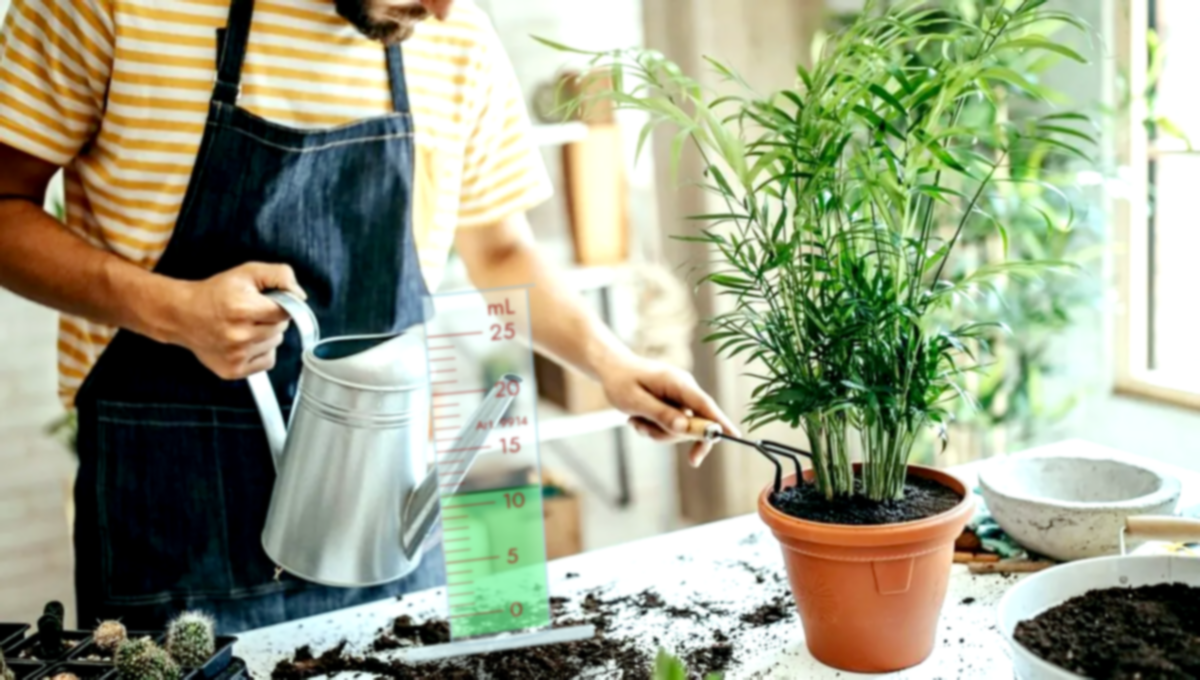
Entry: 11 mL
